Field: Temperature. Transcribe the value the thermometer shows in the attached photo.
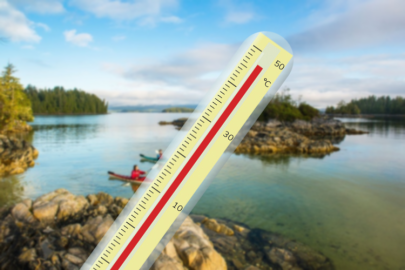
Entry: 47 °C
